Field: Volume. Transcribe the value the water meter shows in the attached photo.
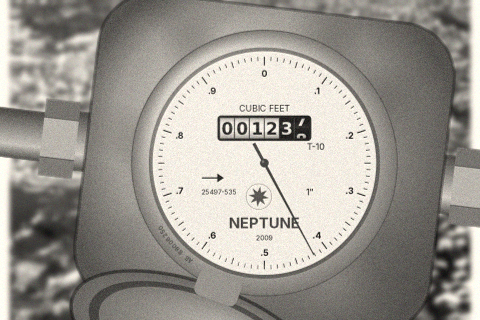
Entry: 1237.42 ft³
